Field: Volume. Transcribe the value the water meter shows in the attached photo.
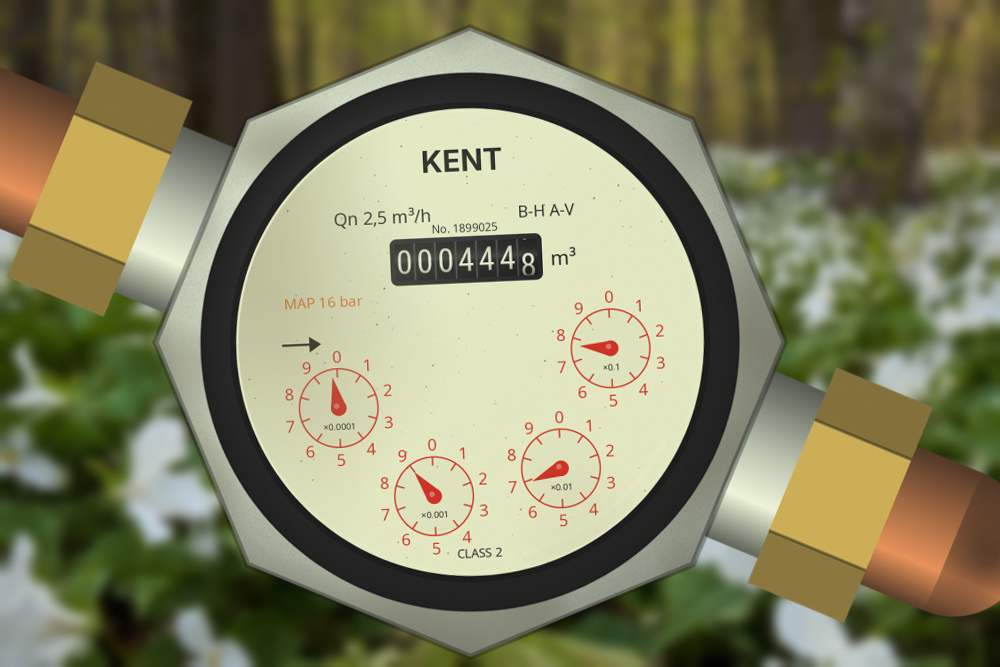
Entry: 4447.7689 m³
